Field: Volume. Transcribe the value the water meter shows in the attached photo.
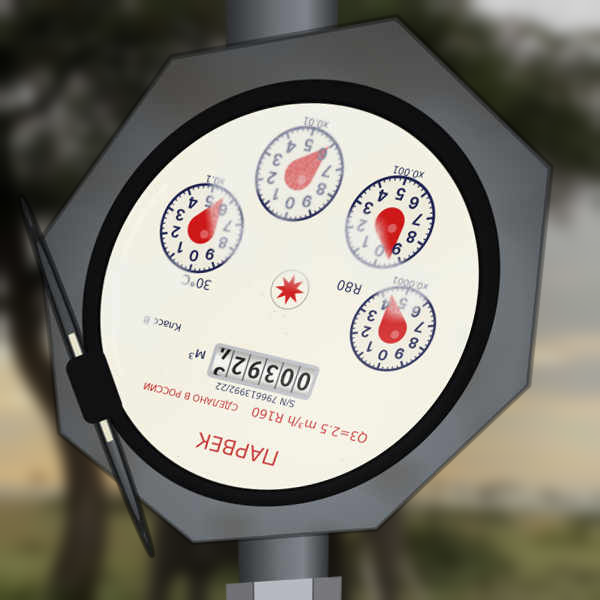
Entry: 3923.5594 m³
